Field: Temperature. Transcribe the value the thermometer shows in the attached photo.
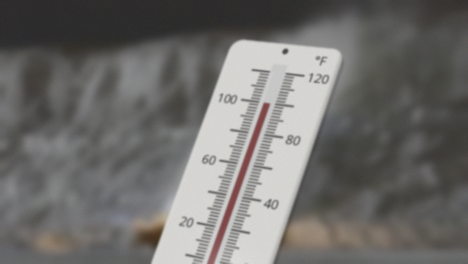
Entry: 100 °F
